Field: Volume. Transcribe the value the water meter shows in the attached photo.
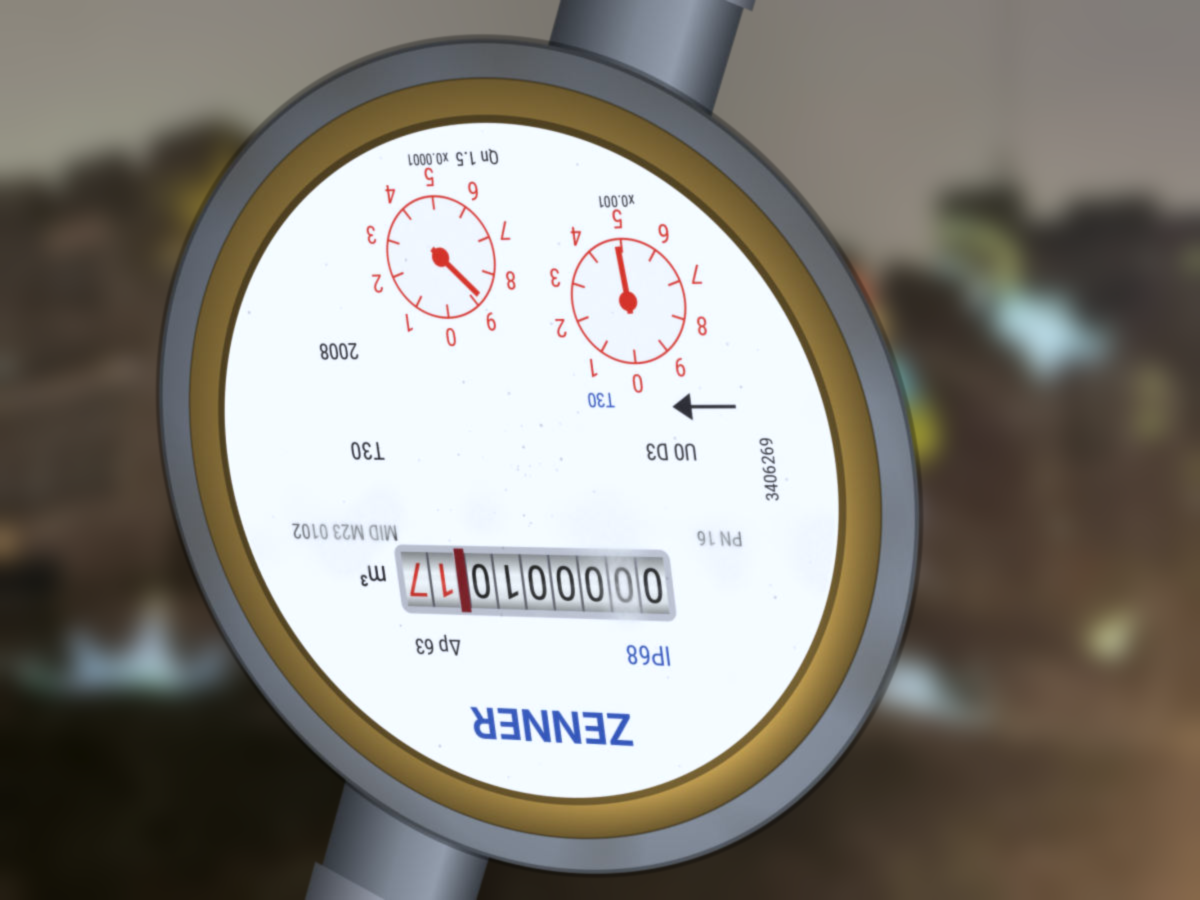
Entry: 10.1748 m³
